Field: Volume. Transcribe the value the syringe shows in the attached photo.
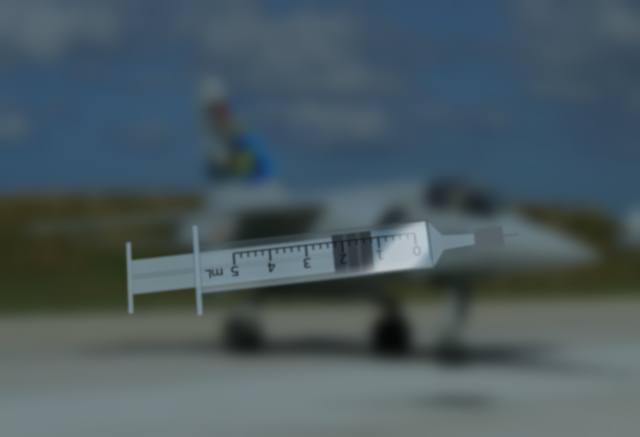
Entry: 1.2 mL
